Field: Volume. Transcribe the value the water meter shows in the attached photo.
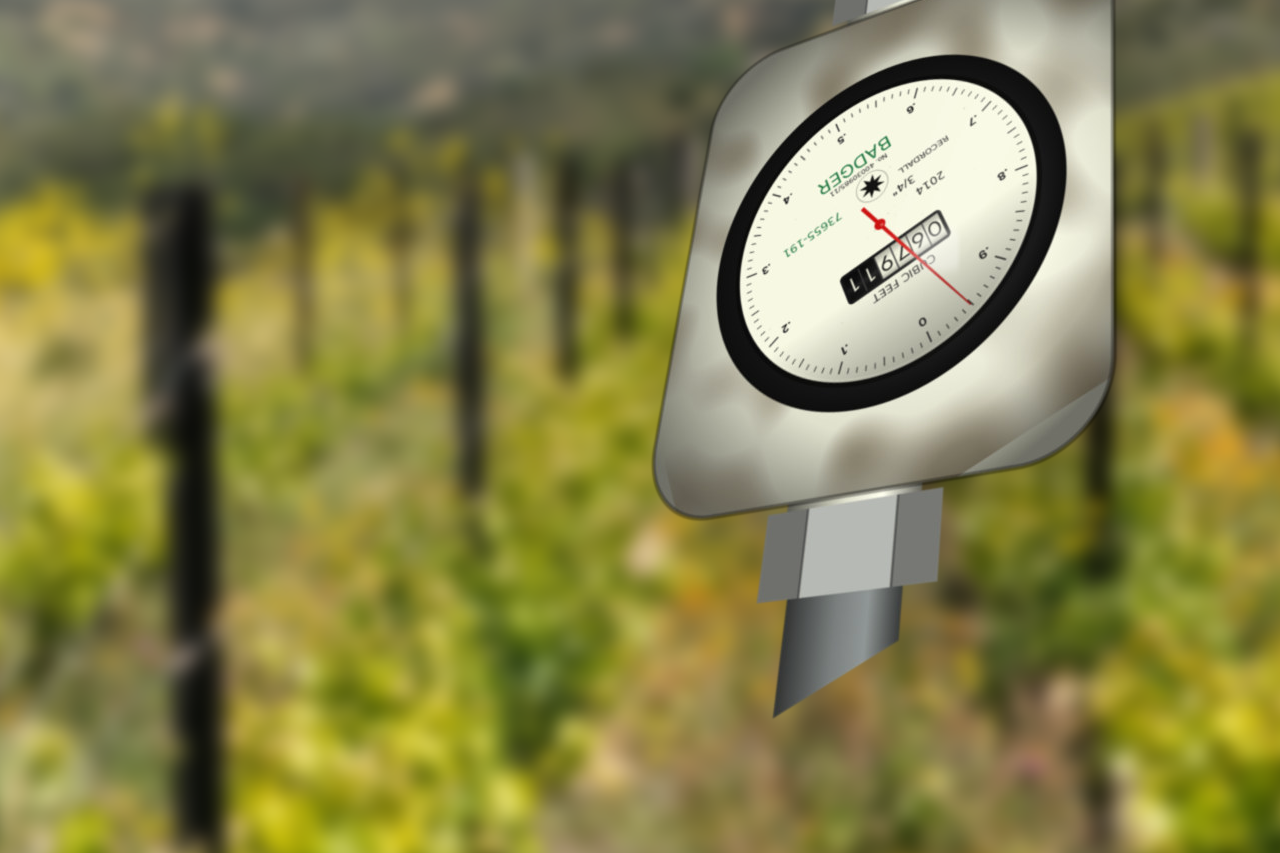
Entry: 67910.95 ft³
